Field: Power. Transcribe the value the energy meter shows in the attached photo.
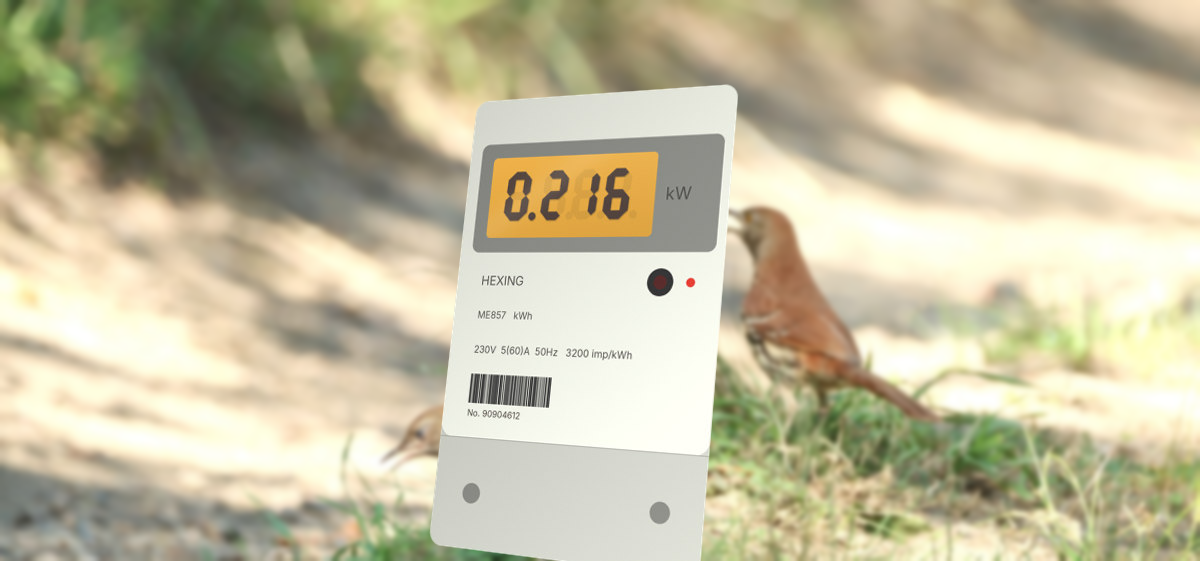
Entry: 0.216 kW
